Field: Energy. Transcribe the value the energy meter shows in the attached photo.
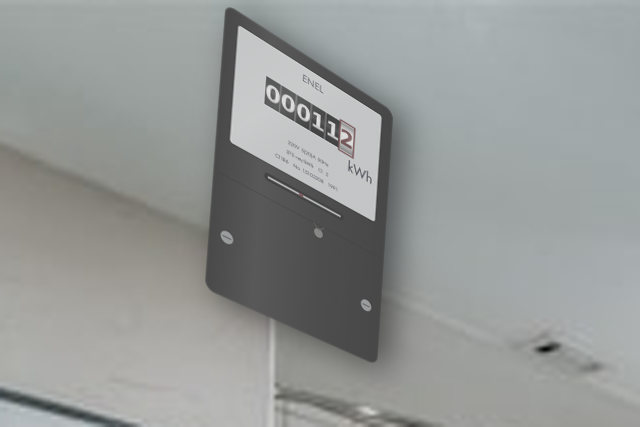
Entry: 11.2 kWh
